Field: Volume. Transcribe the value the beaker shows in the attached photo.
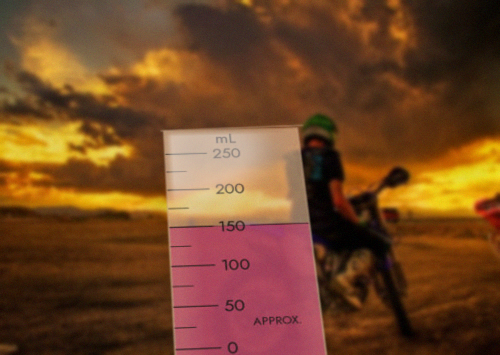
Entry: 150 mL
